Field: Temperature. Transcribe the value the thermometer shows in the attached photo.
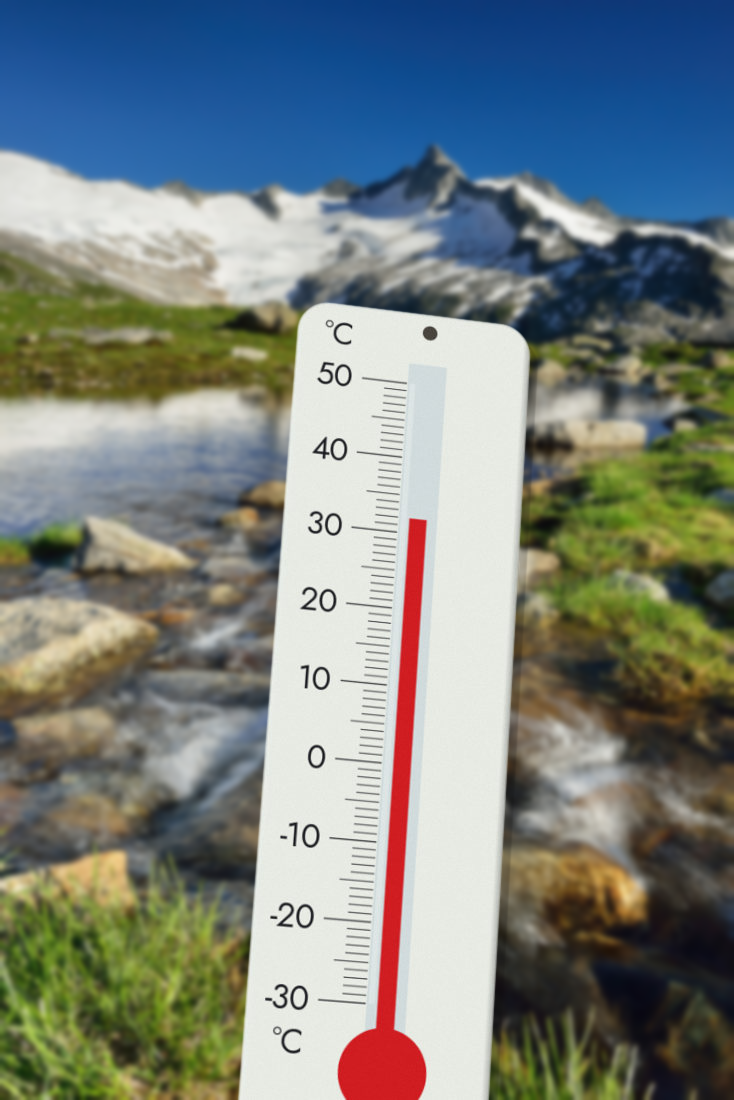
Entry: 32 °C
